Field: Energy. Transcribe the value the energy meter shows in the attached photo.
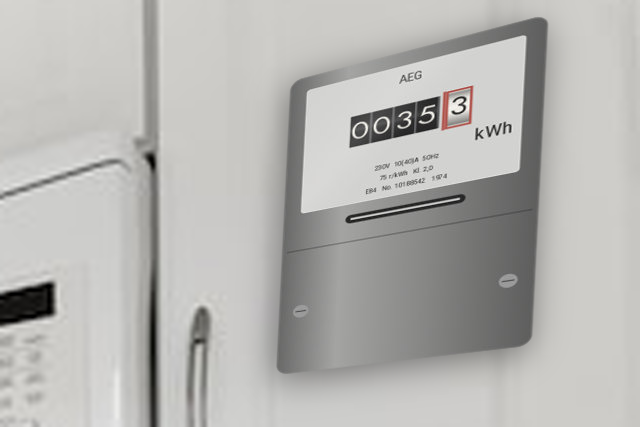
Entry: 35.3 kWh
